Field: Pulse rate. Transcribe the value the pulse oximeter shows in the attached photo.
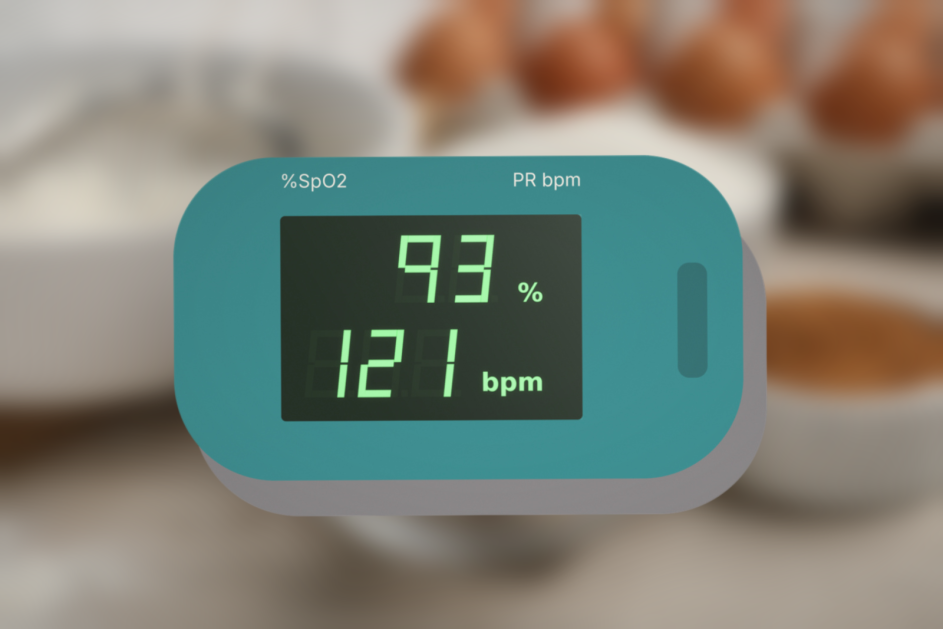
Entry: 121 bpm
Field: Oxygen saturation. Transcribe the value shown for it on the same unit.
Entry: 93 %
